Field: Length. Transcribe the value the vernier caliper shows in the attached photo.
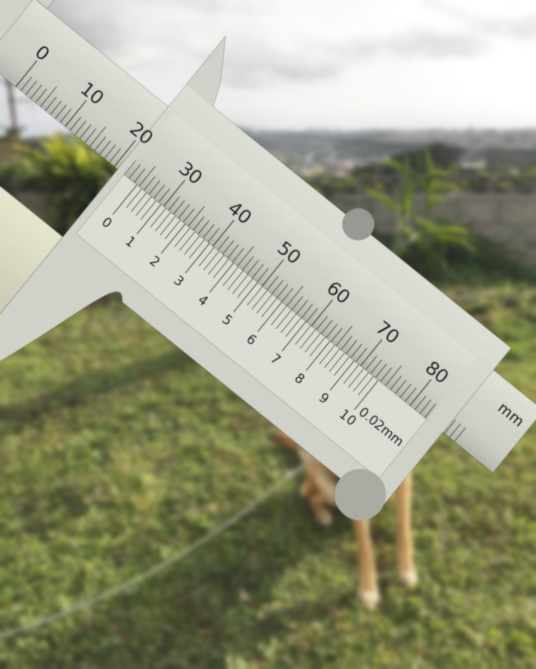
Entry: 24.6 mm
